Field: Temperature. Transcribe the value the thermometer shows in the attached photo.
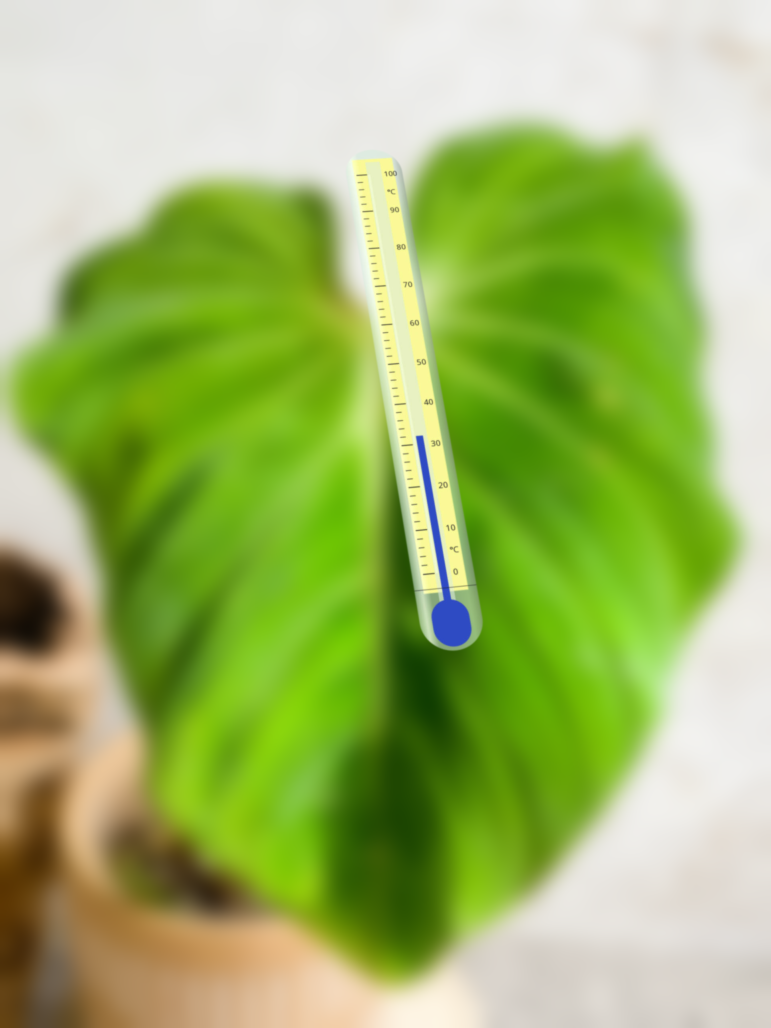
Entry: 32 °C
